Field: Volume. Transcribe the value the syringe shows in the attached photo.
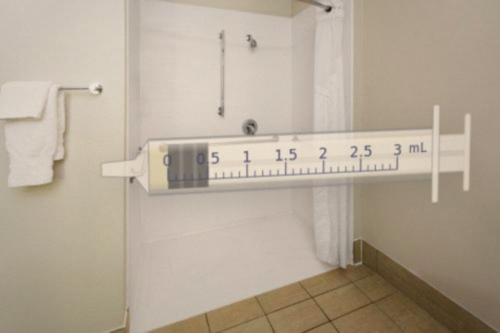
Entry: 0 mL
